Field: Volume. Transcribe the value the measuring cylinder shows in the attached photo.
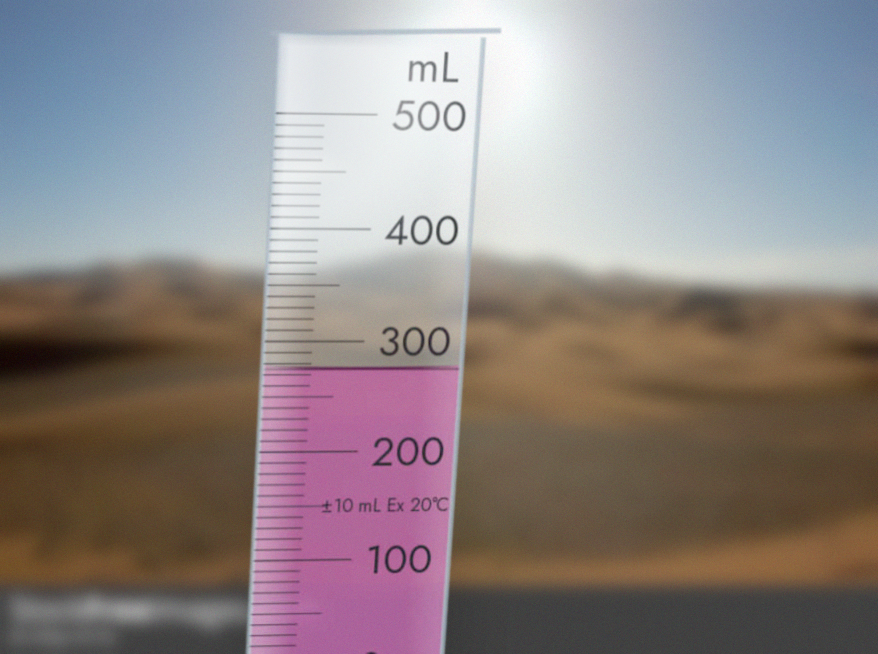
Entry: 275 mL
